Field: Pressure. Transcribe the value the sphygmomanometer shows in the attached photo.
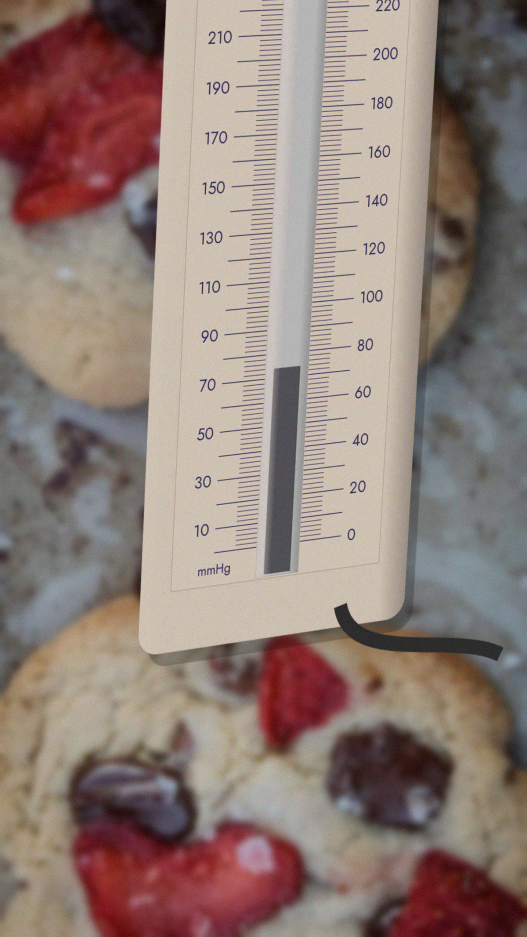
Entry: 74 mmHg
